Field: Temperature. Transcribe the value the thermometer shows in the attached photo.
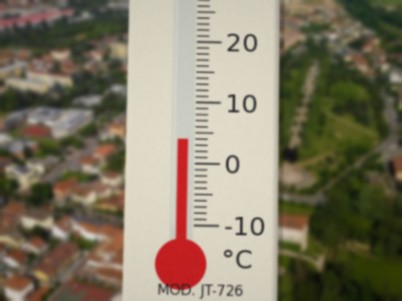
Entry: 4 °C
